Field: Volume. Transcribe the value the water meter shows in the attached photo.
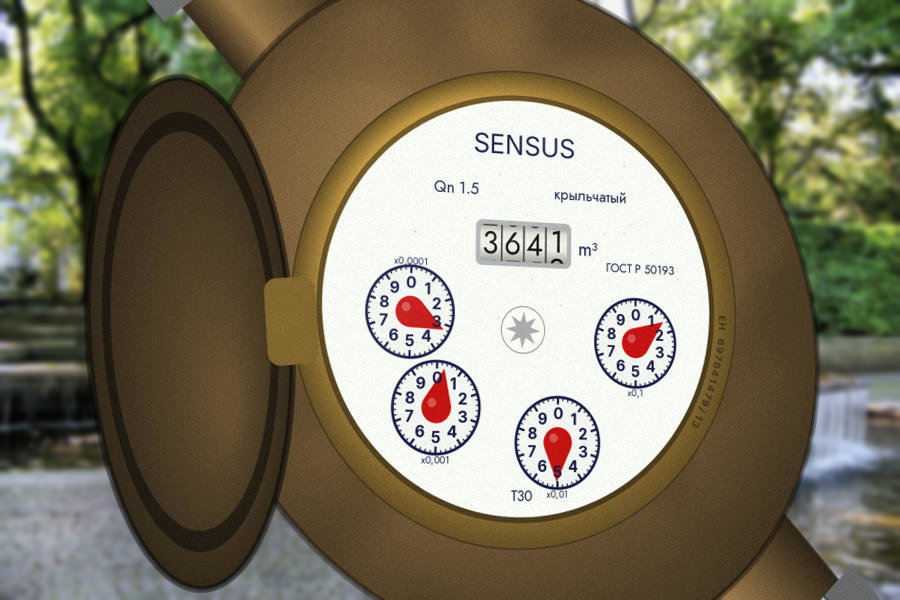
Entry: 3641.1503 m³
